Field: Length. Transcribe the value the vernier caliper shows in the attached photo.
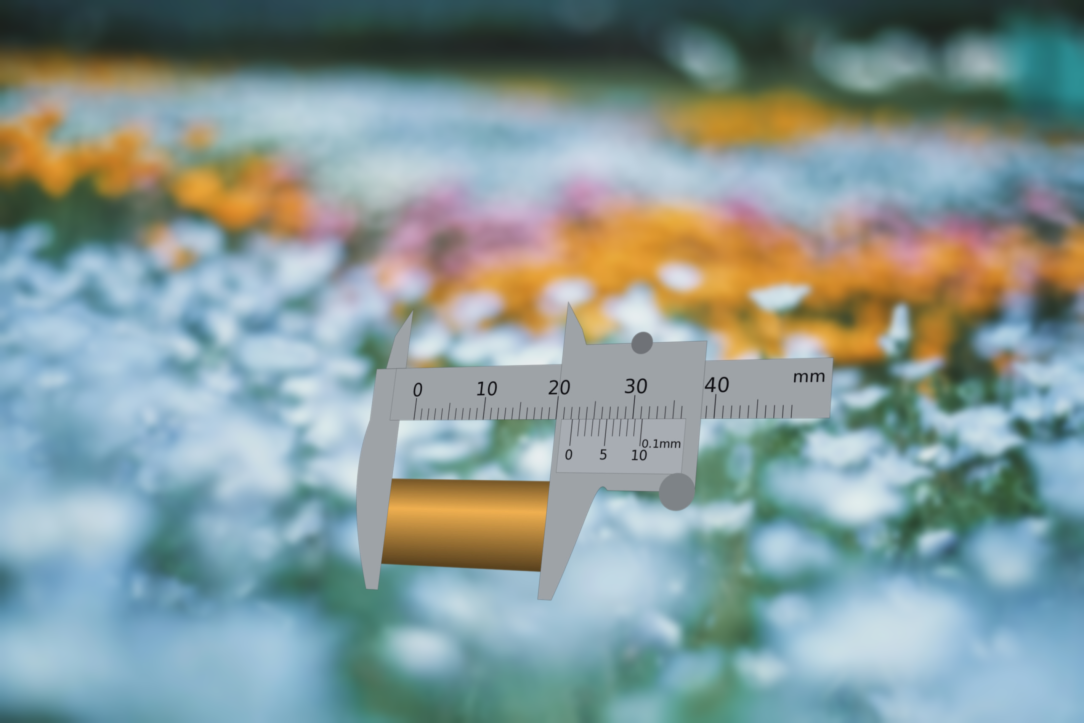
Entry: 22.2 mm
